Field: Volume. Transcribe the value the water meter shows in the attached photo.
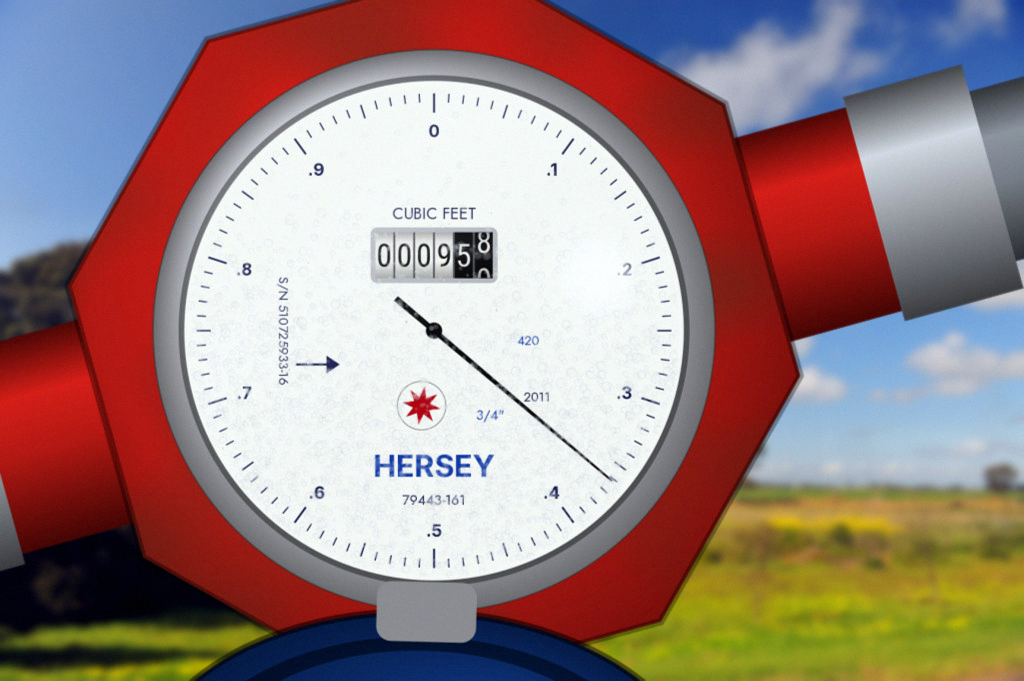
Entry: 958.36 ft³
